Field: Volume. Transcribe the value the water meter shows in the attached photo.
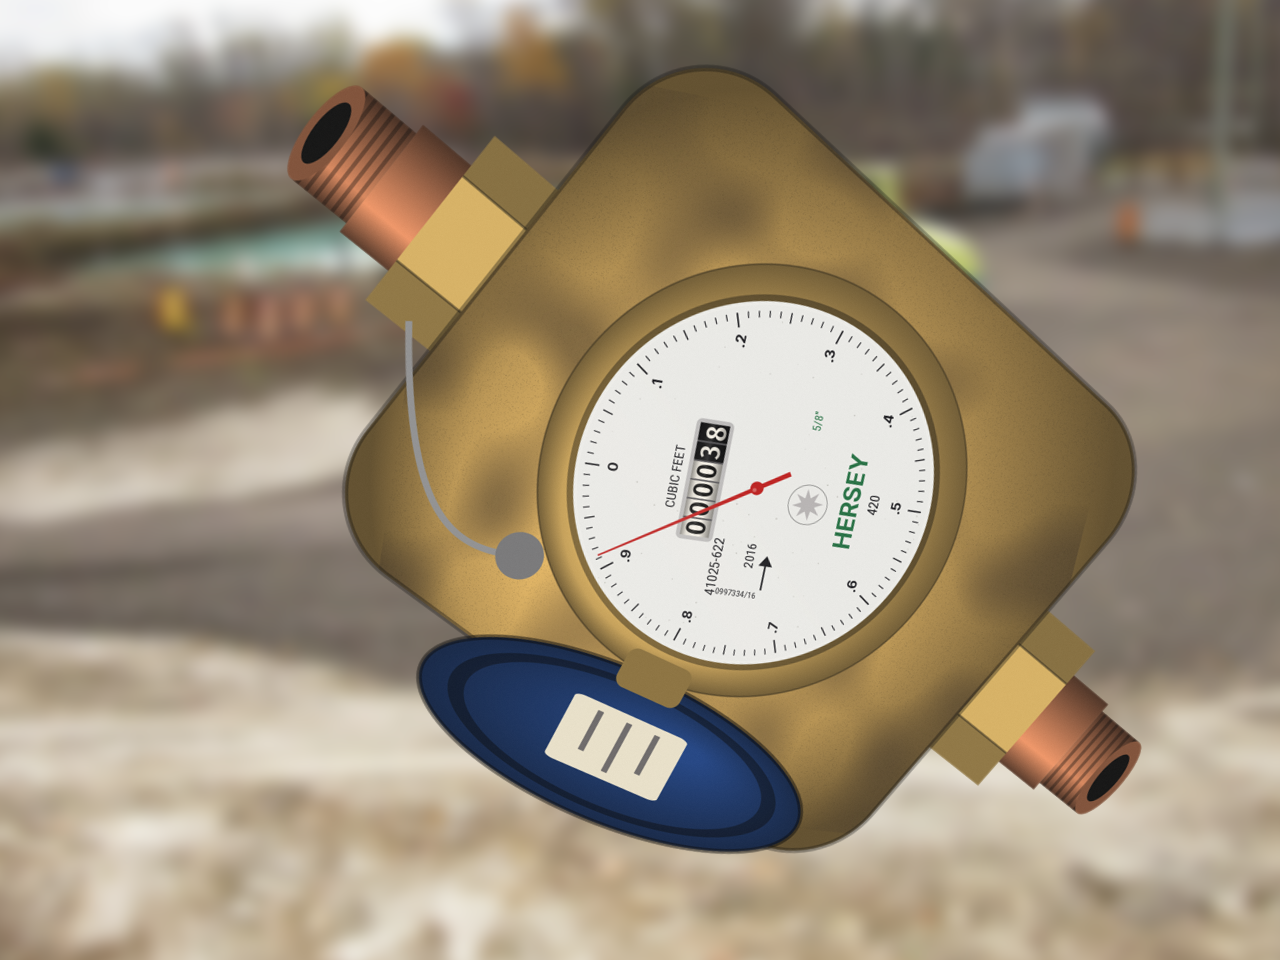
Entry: 37.91 ft³
